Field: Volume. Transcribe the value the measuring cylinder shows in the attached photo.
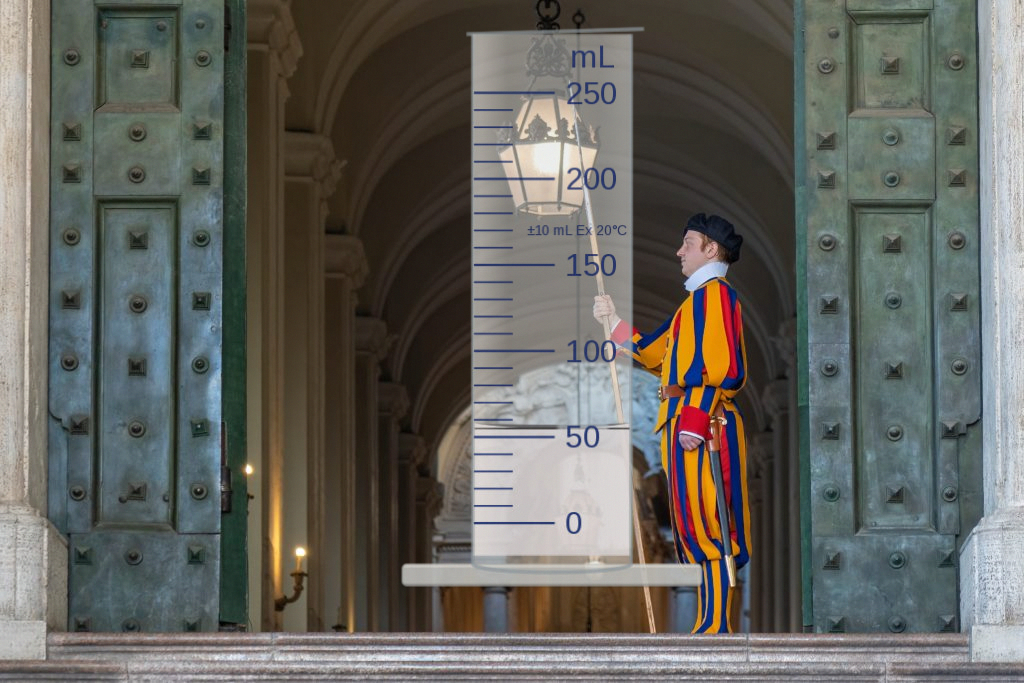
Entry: 55 mL
